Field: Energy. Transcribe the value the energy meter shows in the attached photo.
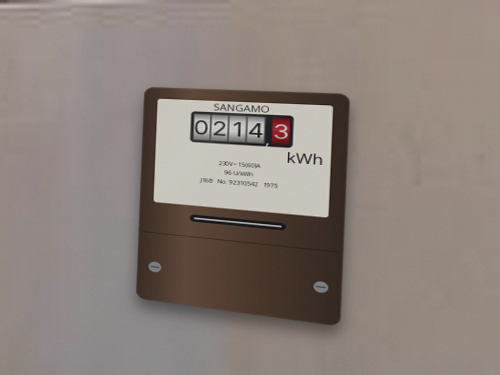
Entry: 214.3 kWh
